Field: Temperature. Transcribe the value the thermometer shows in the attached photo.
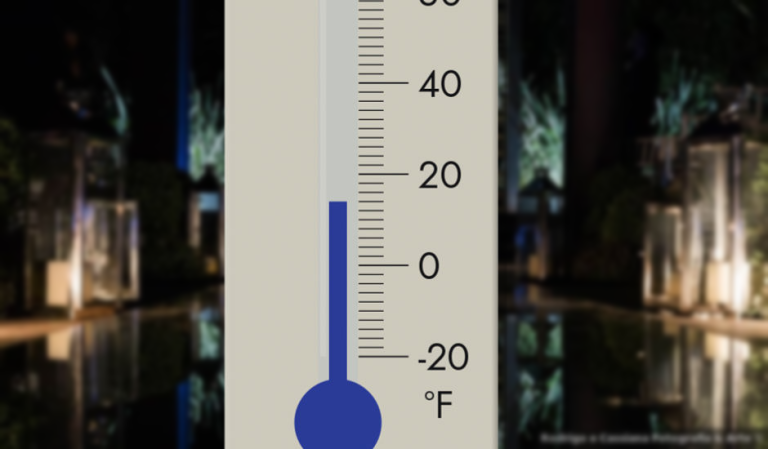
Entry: 14 °F
